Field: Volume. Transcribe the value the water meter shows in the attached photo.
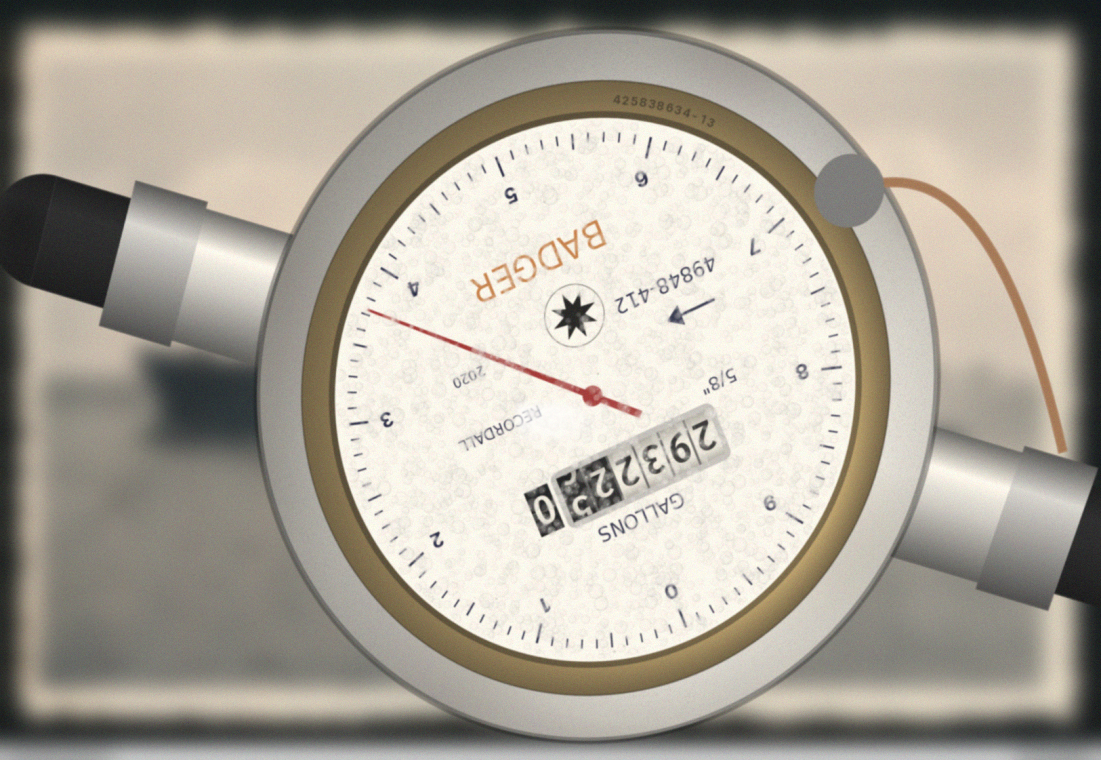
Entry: 2932253.7 gal
